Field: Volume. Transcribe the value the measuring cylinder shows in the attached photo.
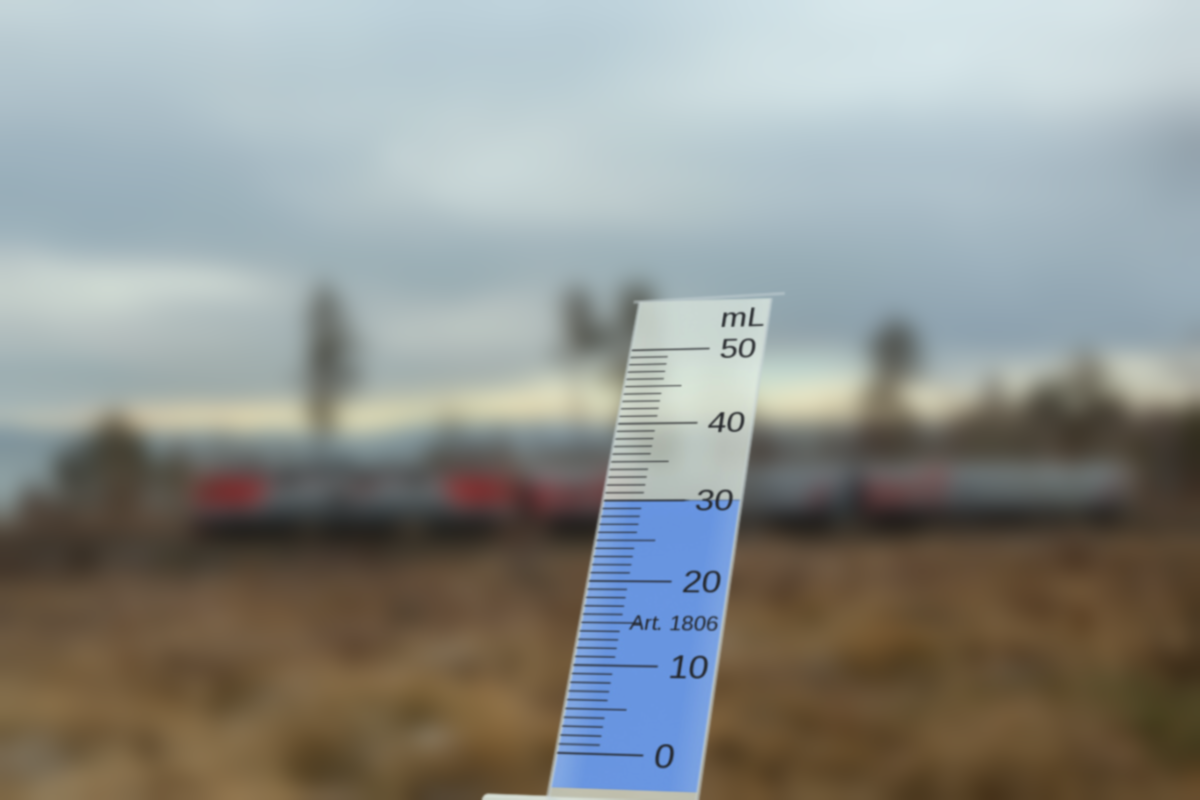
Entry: 30 mL
